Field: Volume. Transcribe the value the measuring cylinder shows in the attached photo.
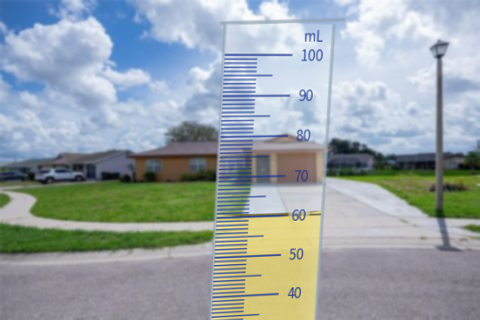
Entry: 60 mL
